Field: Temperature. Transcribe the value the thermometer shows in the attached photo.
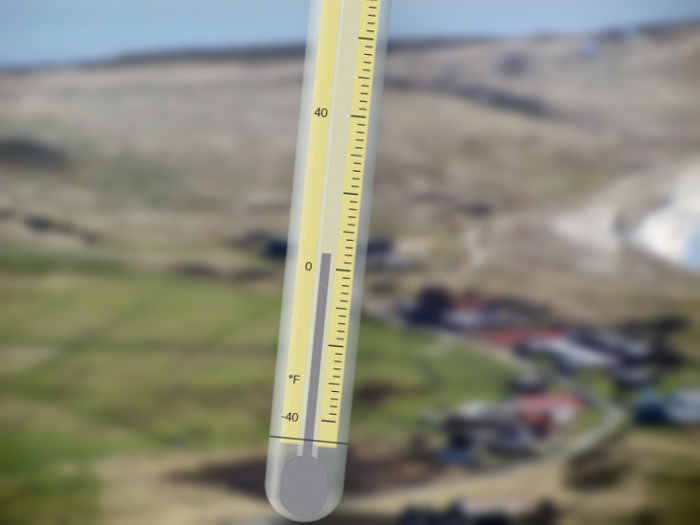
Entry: 4 °F
